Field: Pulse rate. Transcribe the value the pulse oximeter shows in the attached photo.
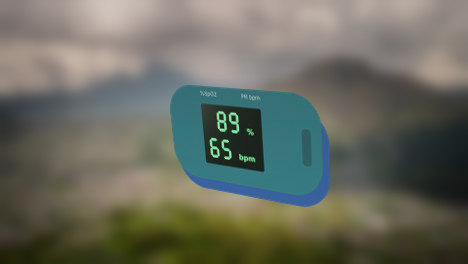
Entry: 65 bpm
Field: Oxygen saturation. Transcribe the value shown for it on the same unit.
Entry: 89 %
